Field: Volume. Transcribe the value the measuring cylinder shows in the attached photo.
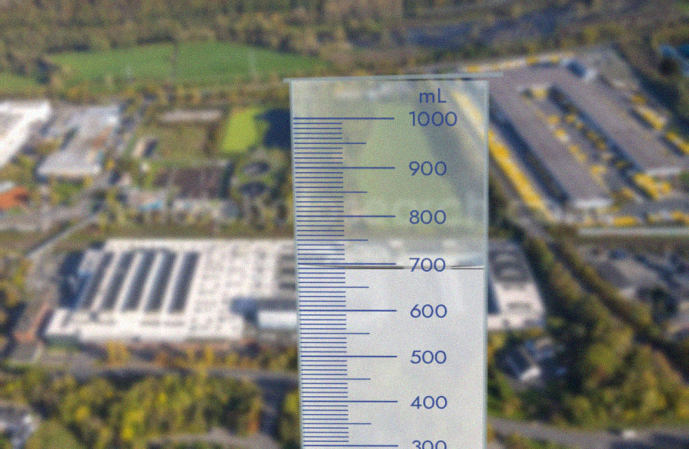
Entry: 690 mL
